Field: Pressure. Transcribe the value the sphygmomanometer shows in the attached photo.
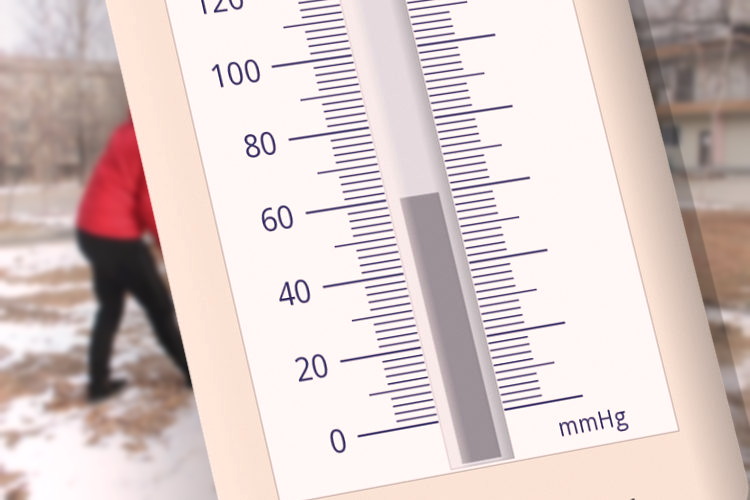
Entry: 60 mmHg
